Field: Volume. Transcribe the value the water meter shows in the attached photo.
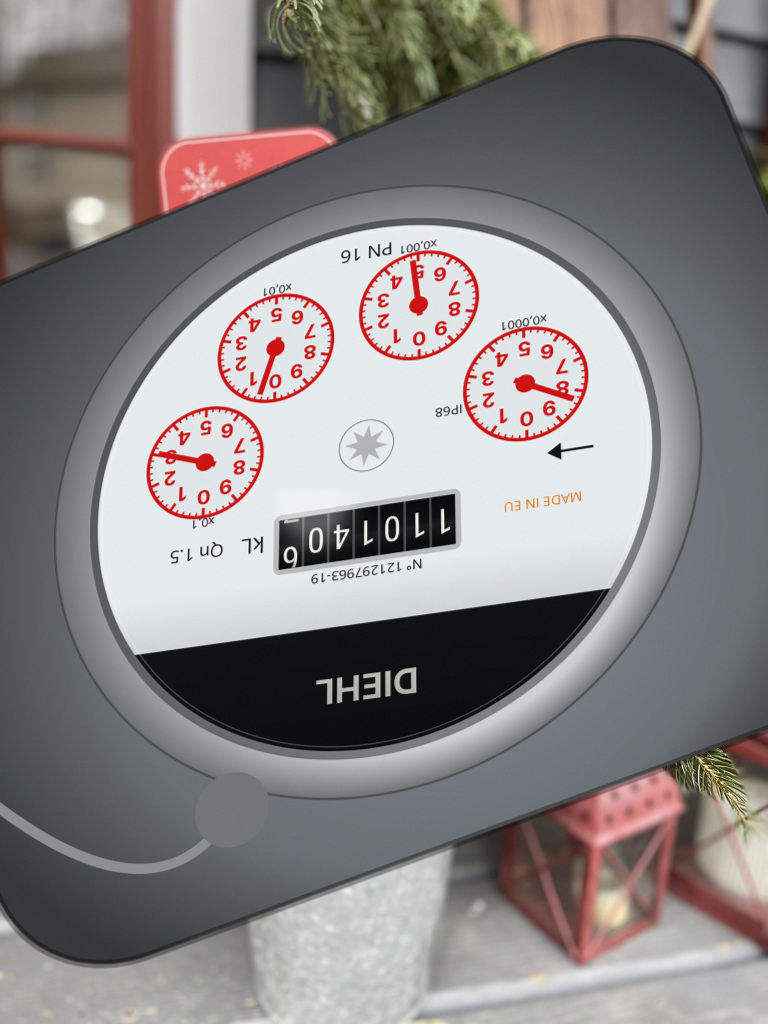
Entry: 1101406.3048 kL
